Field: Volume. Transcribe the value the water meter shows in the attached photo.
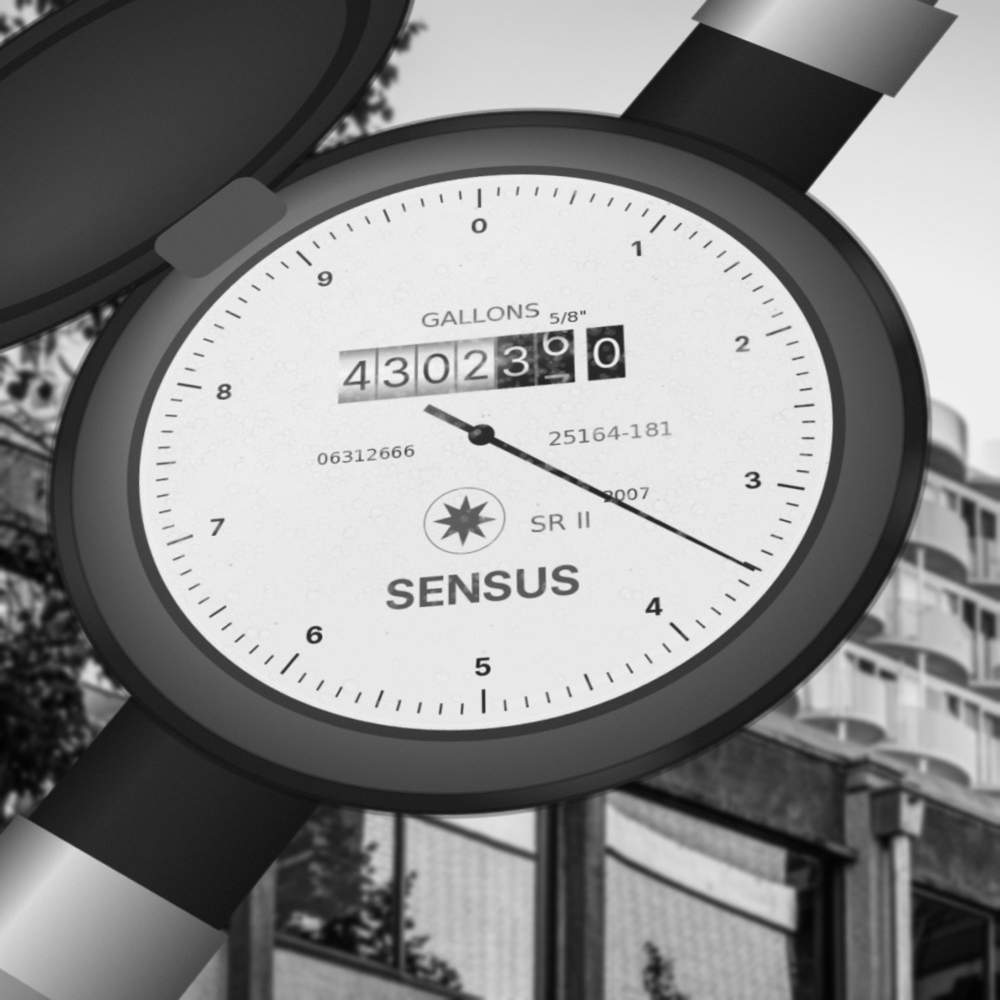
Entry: 4302363.5 gal
